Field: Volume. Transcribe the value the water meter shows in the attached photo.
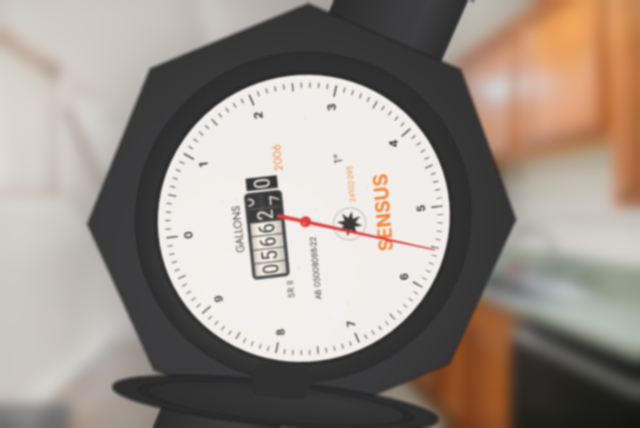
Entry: 566265.5 gal
